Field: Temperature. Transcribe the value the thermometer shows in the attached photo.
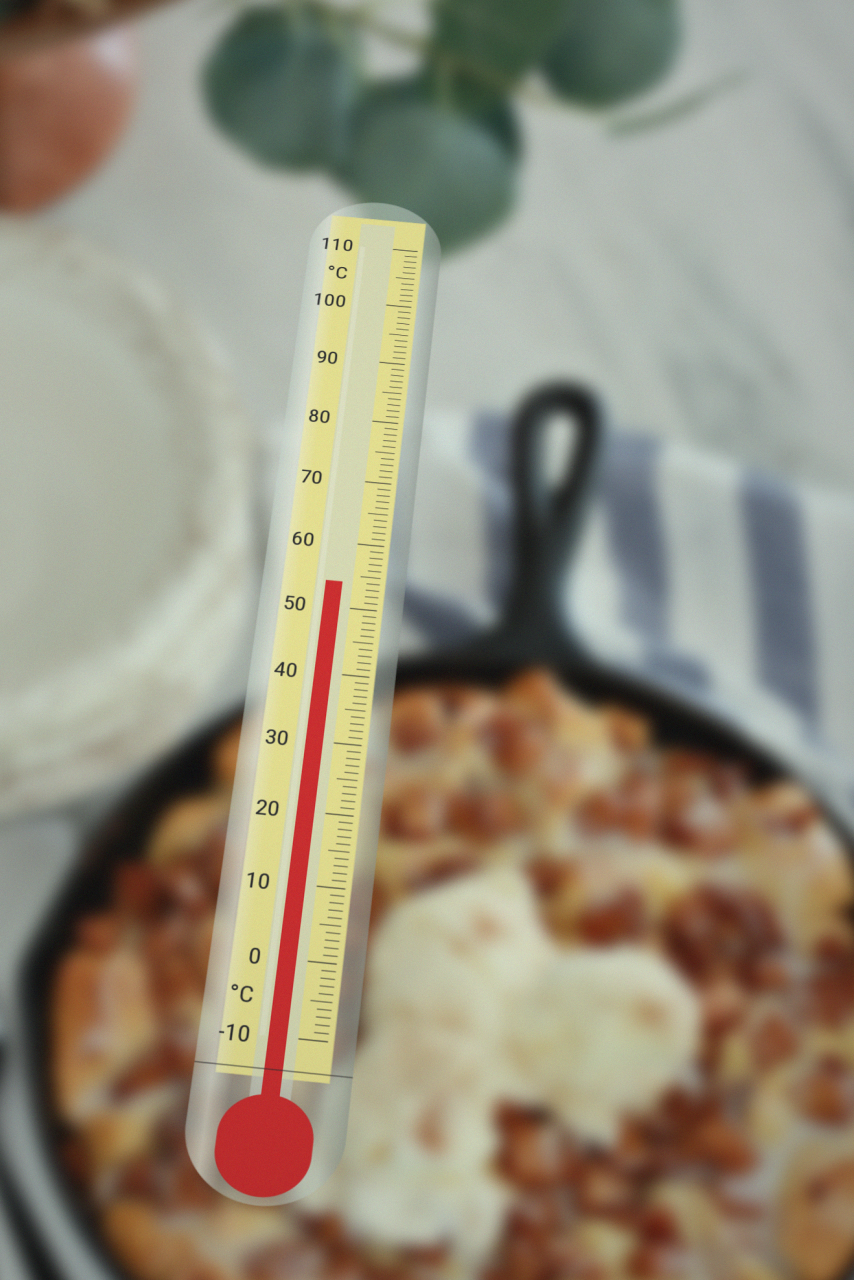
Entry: 54 °C
